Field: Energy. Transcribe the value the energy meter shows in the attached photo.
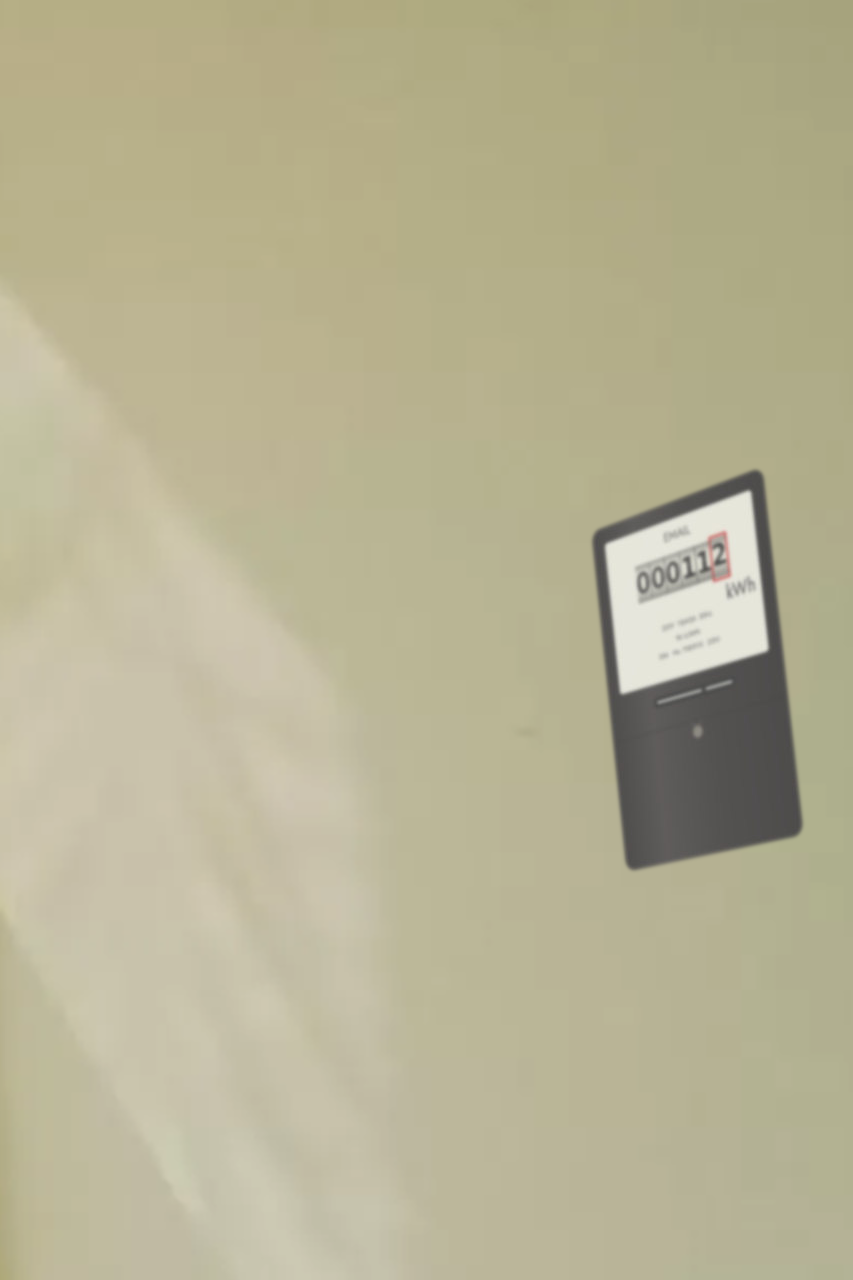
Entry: 11.2 kWh
